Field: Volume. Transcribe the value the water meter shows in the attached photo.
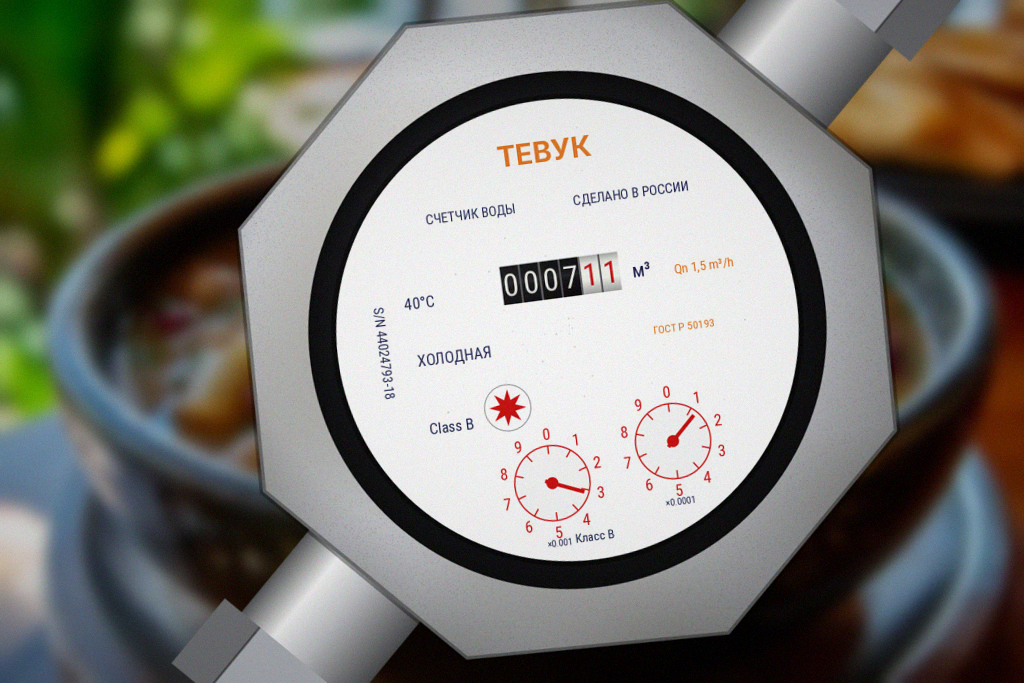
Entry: 7.1131 m³
